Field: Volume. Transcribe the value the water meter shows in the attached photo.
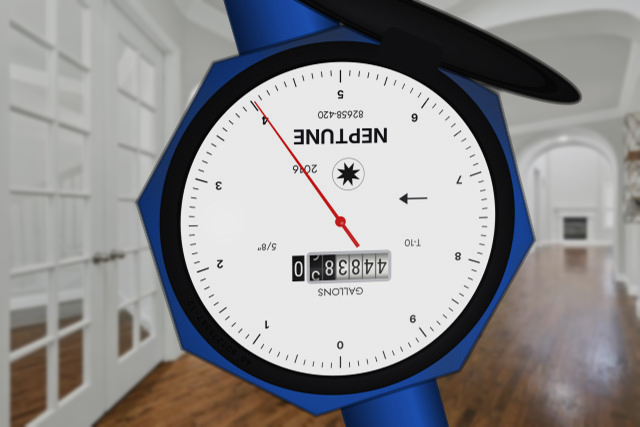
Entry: 4483854.0 gal
